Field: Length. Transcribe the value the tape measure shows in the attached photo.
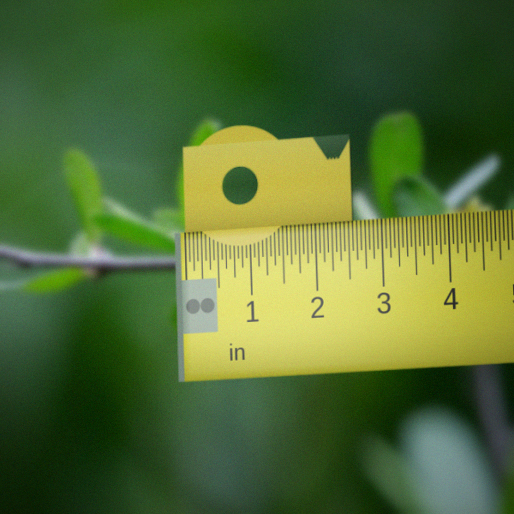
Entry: 2.5625 in
